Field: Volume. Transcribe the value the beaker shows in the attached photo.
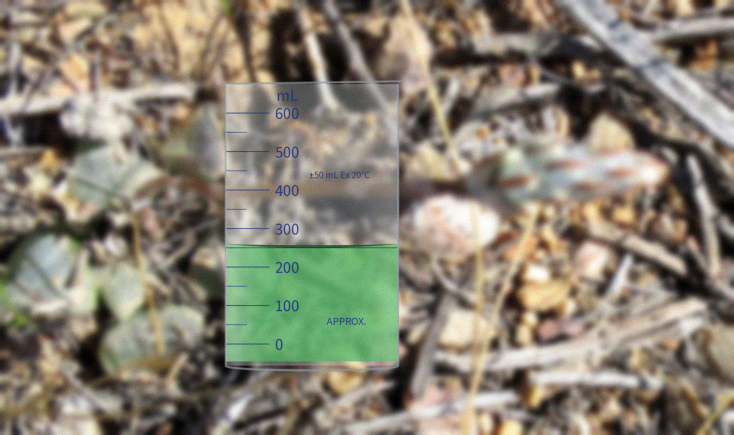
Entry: 250 mL
